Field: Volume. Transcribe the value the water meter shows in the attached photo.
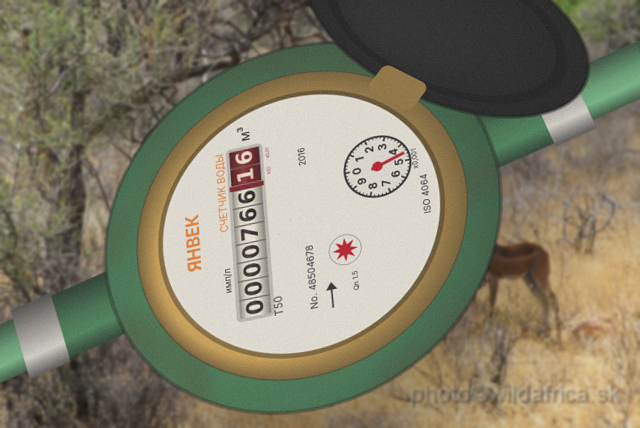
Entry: 766.164 m³
